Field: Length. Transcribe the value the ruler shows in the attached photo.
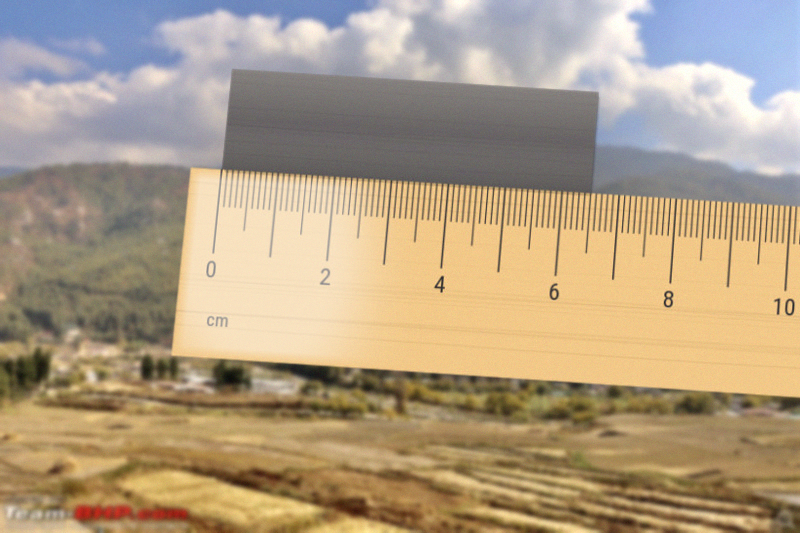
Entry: 6.5 cm
